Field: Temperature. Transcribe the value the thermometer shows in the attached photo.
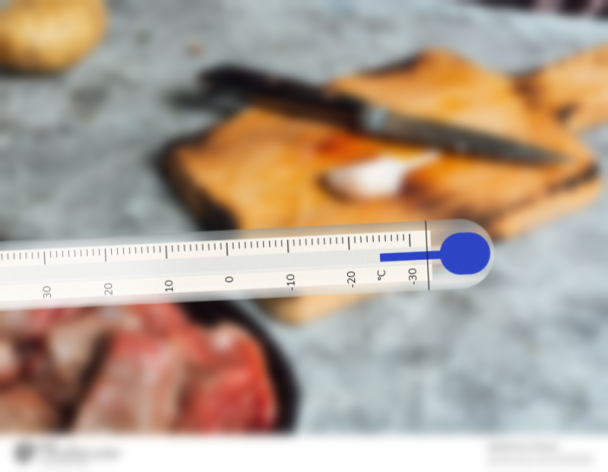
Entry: -25 °C
